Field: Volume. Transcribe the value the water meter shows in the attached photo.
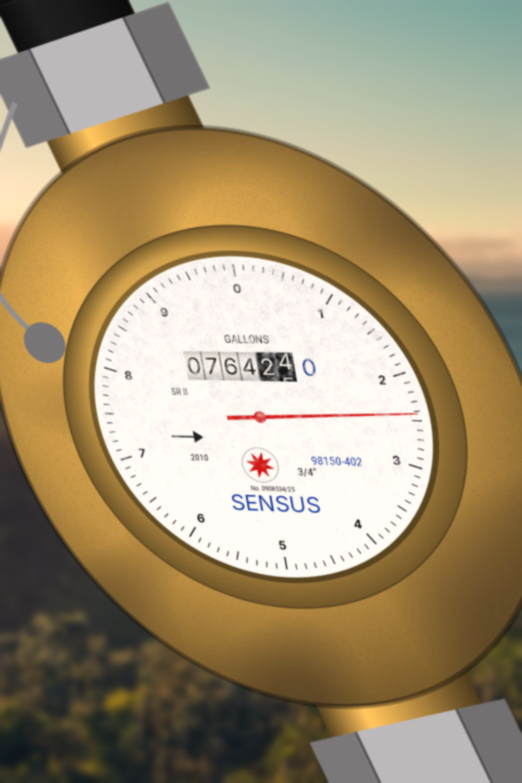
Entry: 764242.4 gal
